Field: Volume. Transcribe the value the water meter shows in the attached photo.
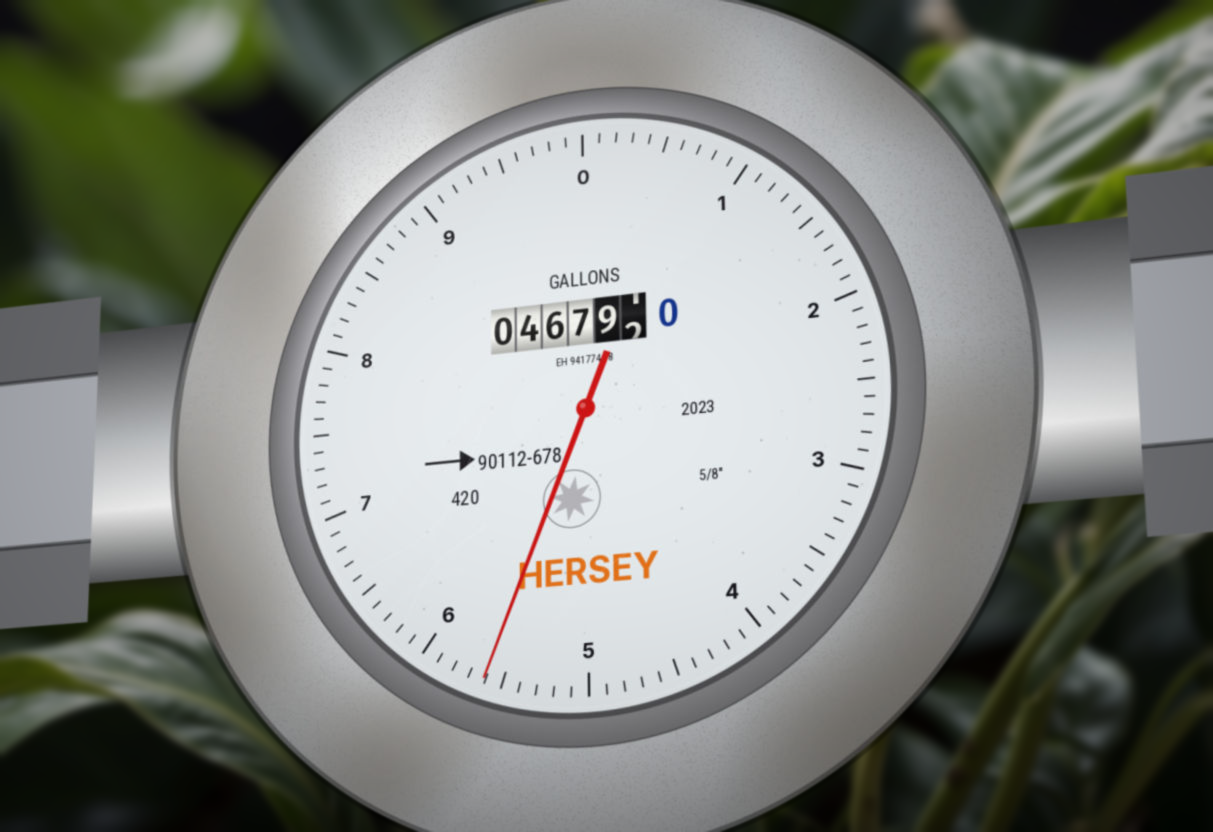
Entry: 467915.6 gal
